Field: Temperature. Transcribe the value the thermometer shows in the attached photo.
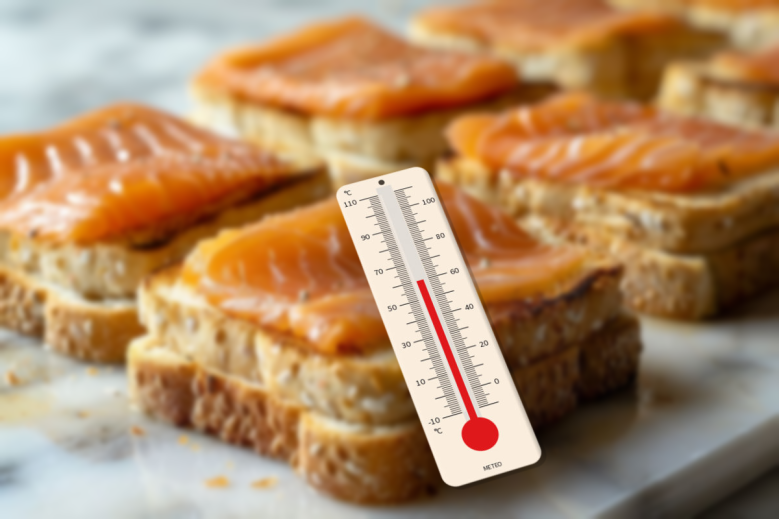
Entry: 60 °C
